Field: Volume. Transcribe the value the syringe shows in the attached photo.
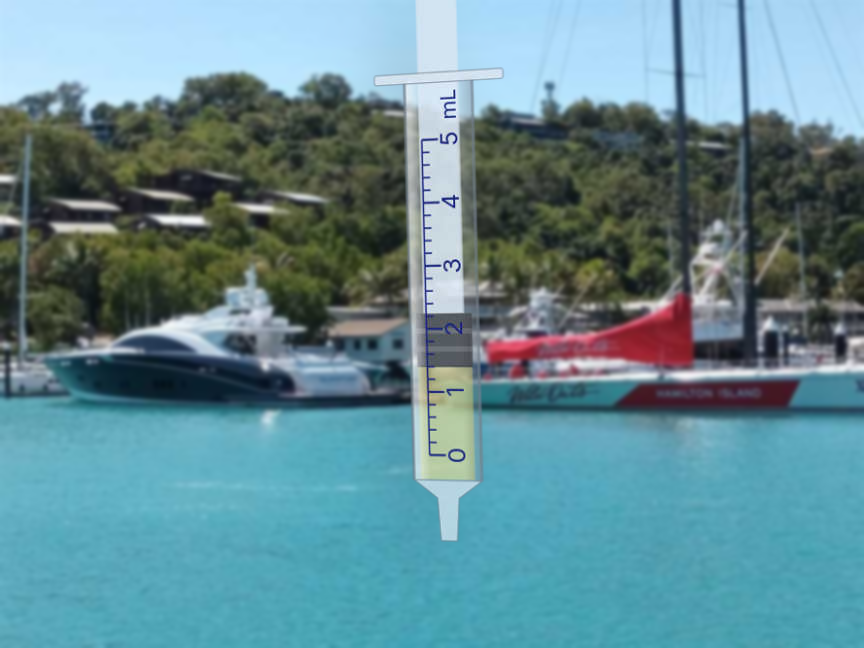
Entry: 1.4 mL
